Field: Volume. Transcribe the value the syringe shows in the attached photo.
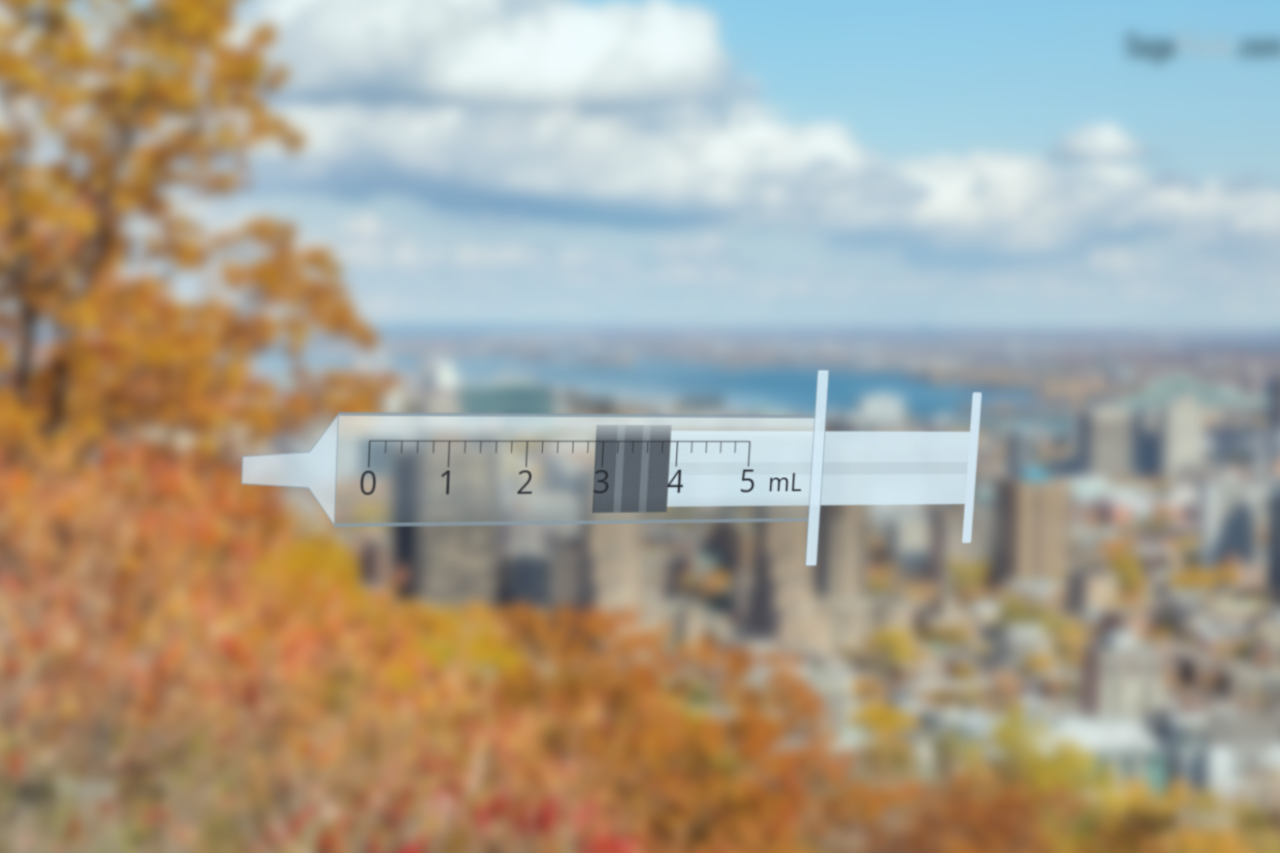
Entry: 2.9 mL
